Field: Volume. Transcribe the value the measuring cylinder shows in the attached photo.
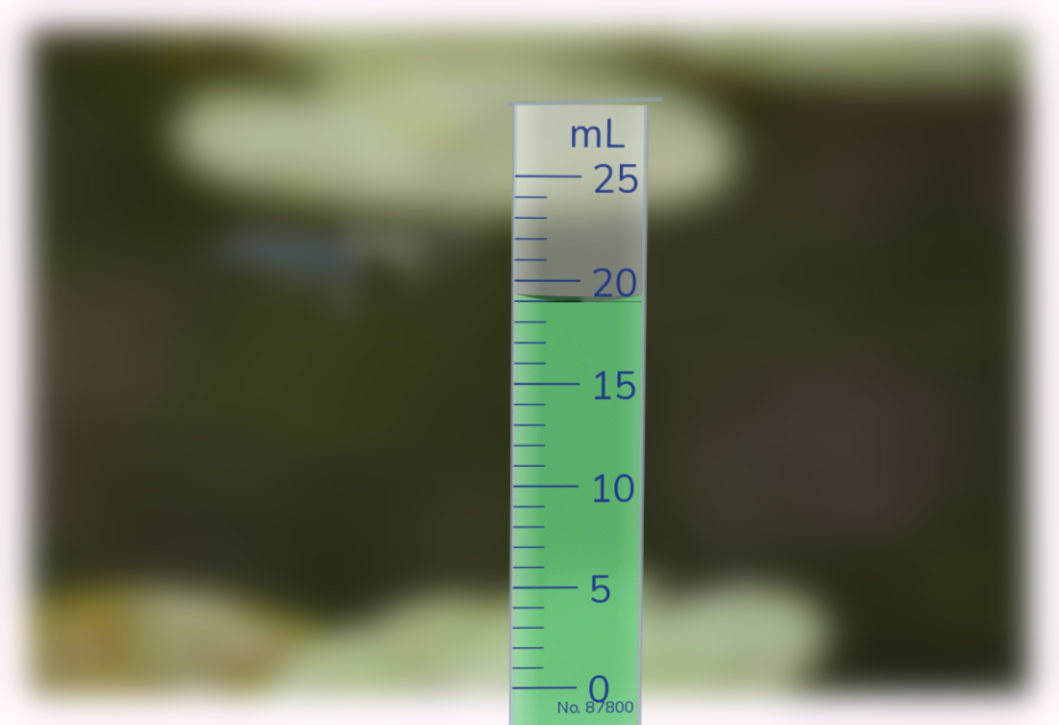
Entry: 19 mL
